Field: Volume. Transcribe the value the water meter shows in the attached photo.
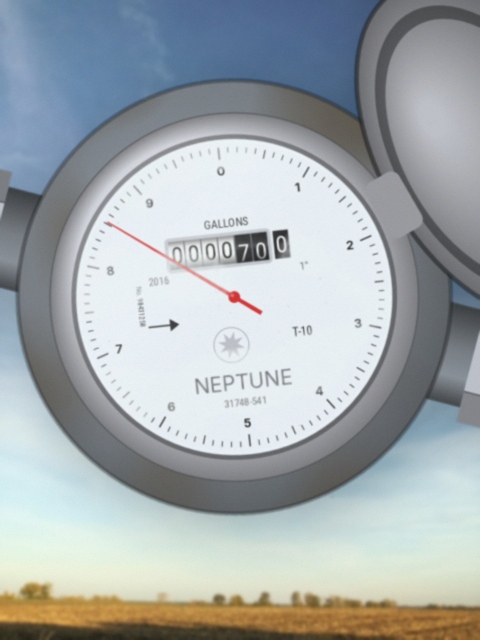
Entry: 698.5 gal
